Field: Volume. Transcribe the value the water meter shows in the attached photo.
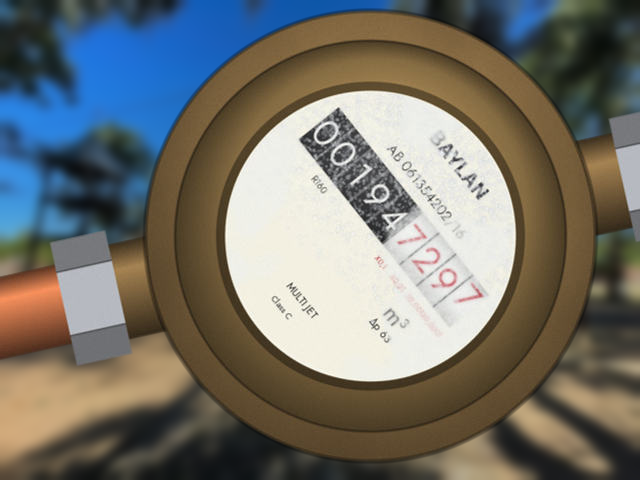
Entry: 194.7297 m³
